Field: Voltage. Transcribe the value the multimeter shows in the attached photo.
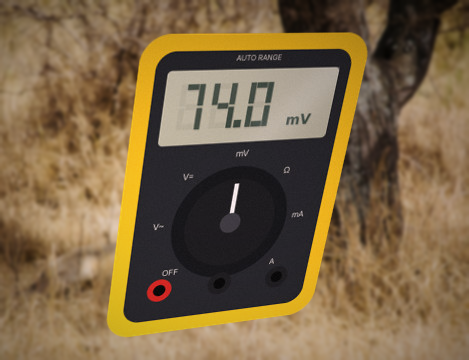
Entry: 74.0 mV
